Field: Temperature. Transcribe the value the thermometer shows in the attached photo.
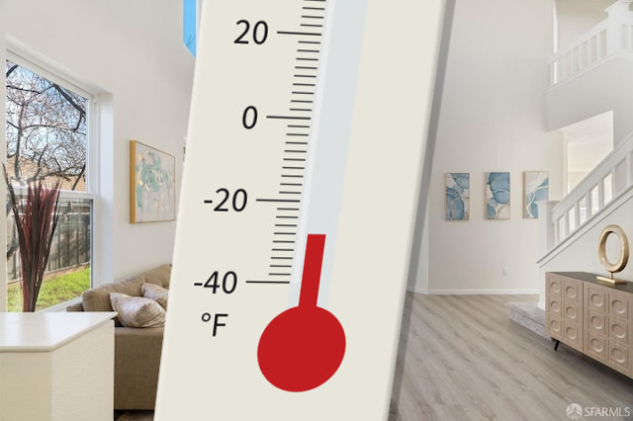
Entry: -28 °F
